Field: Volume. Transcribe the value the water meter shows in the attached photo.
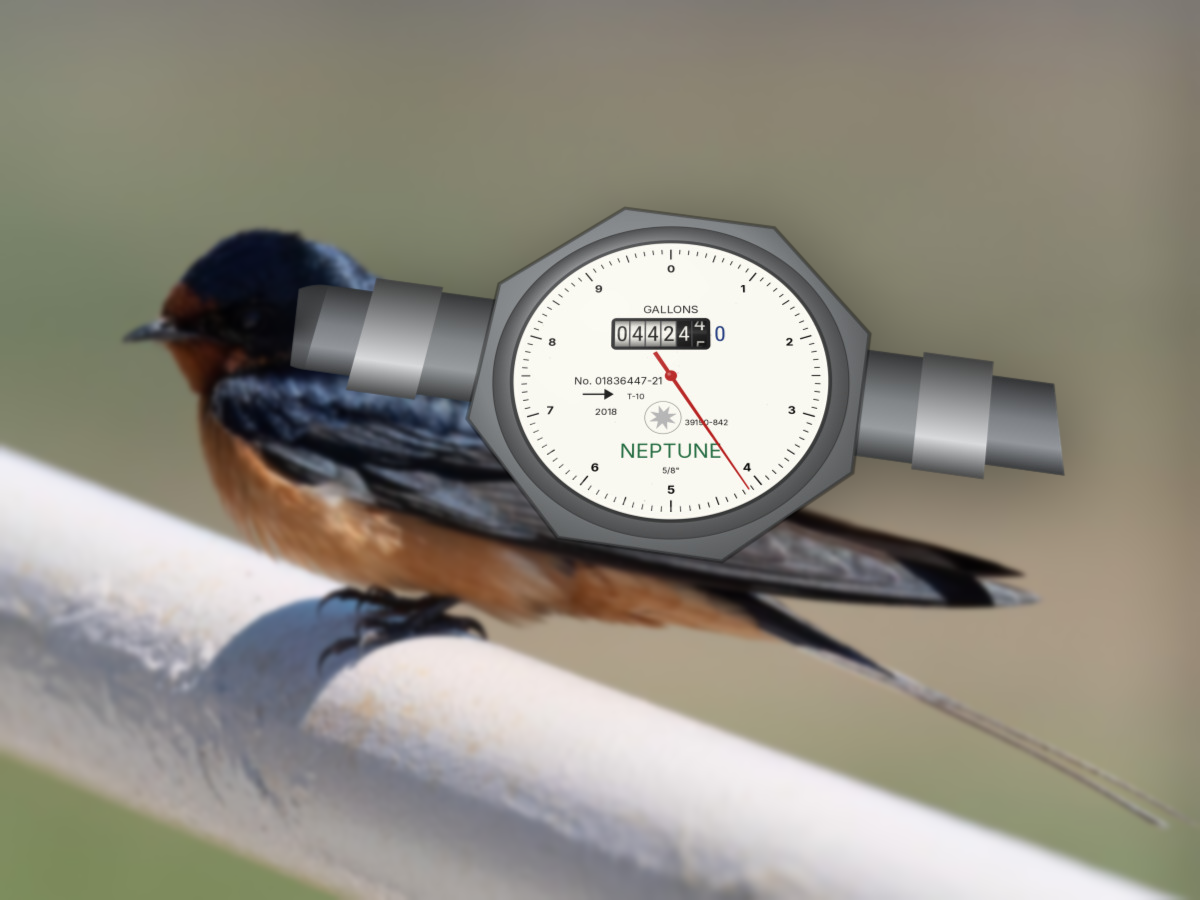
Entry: 442444.1 gal
